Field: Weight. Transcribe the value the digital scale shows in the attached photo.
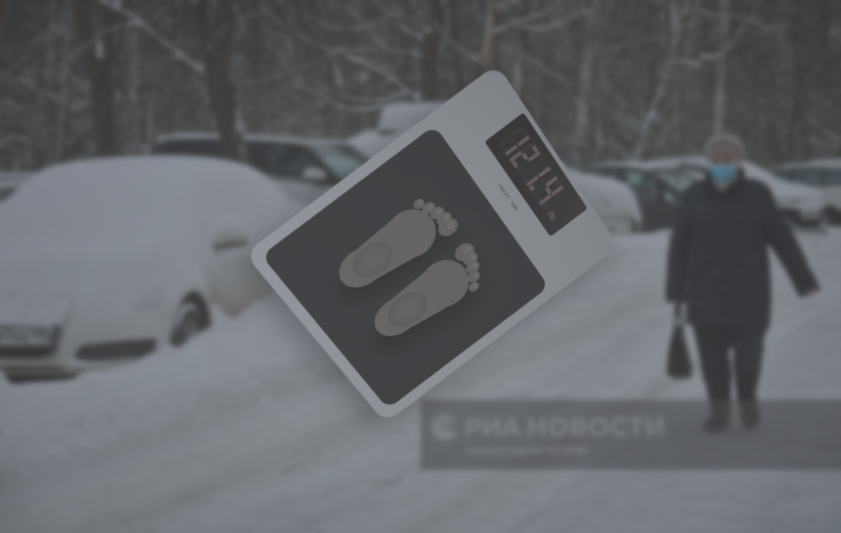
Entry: 121.4 lb
